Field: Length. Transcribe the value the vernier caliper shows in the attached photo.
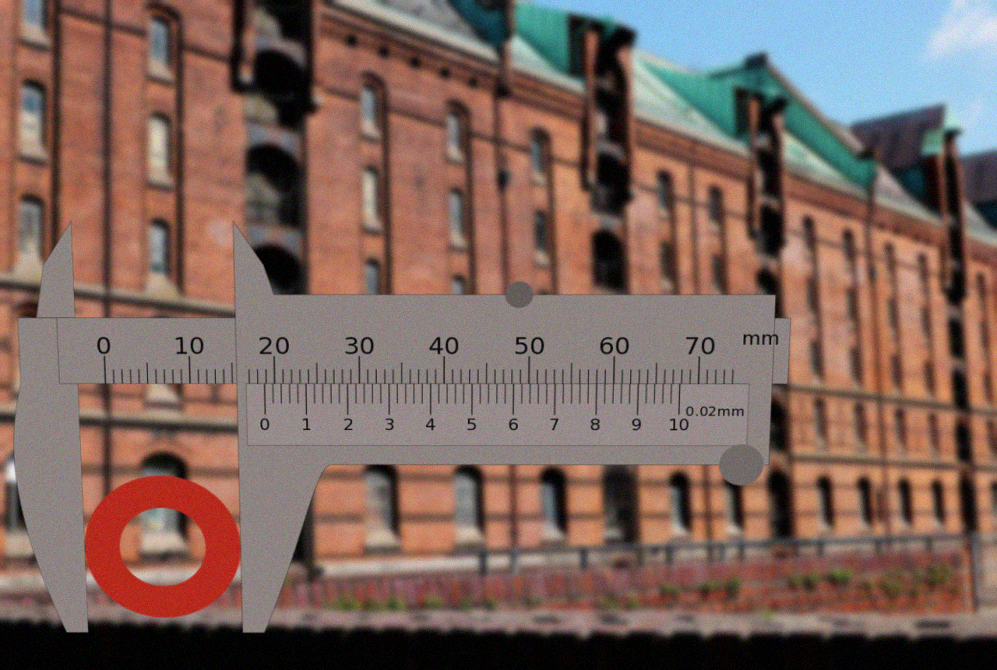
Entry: 18.8 mm
